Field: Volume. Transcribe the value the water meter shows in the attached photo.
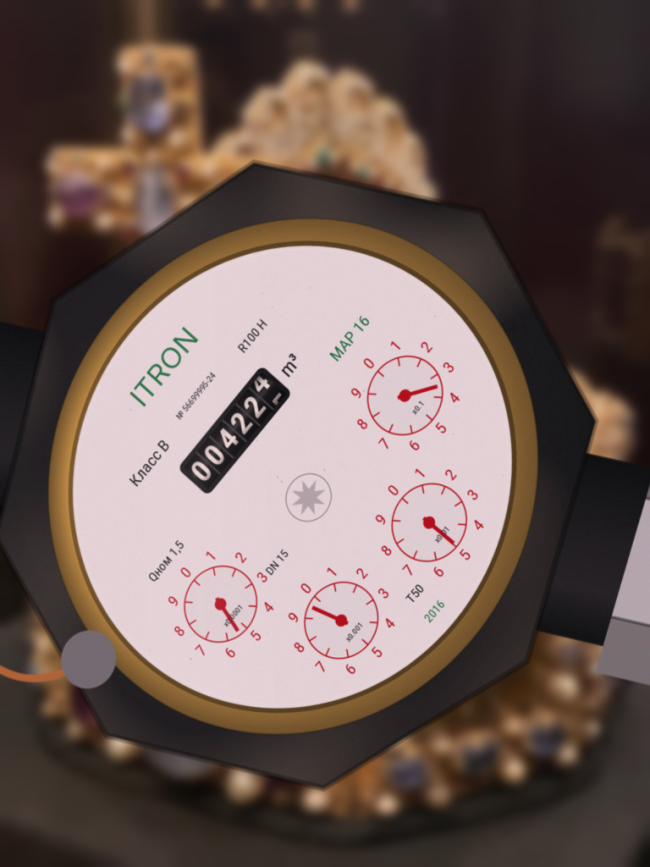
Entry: 4224.3495 m³
